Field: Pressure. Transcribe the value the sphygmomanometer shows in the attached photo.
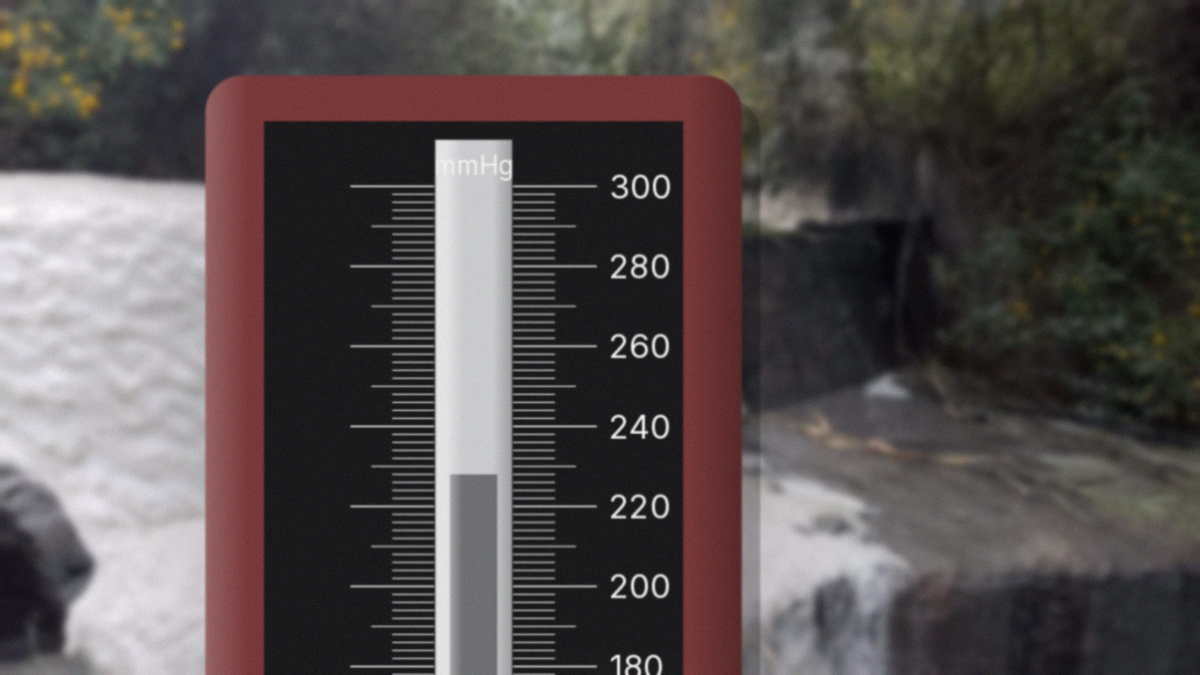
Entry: 228 mmHg
